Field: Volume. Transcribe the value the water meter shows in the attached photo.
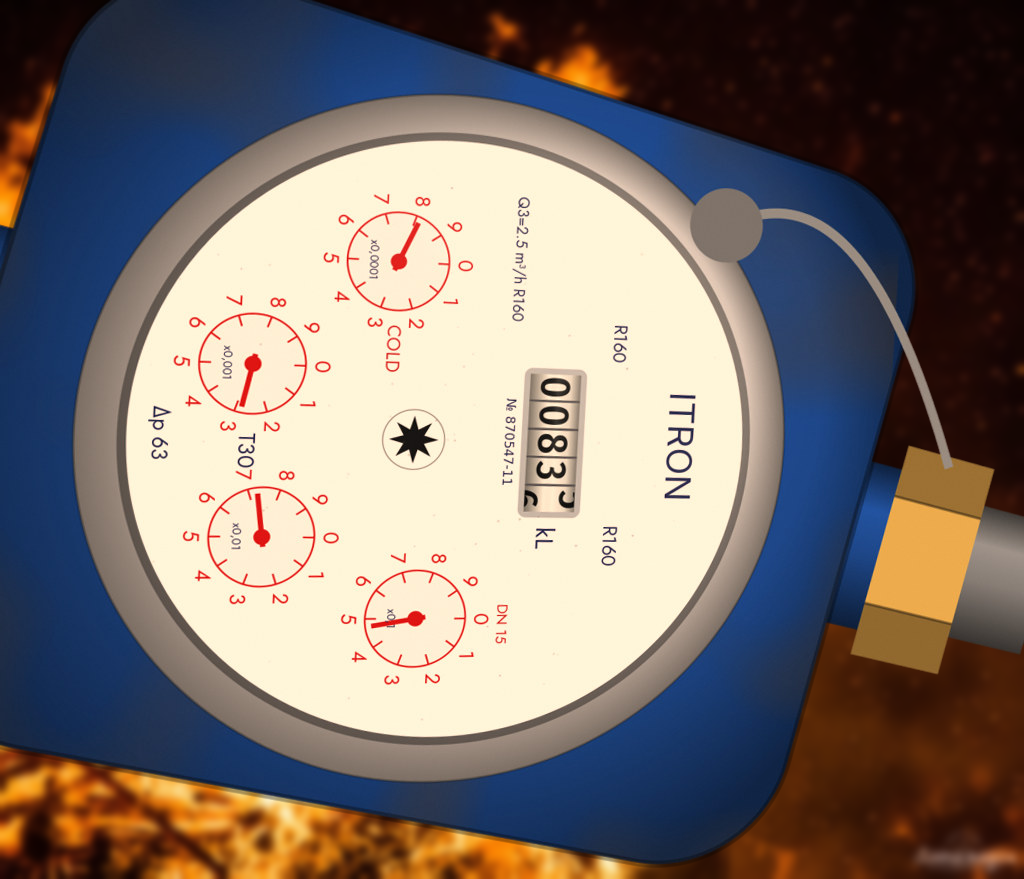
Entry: 835.4728 kL
